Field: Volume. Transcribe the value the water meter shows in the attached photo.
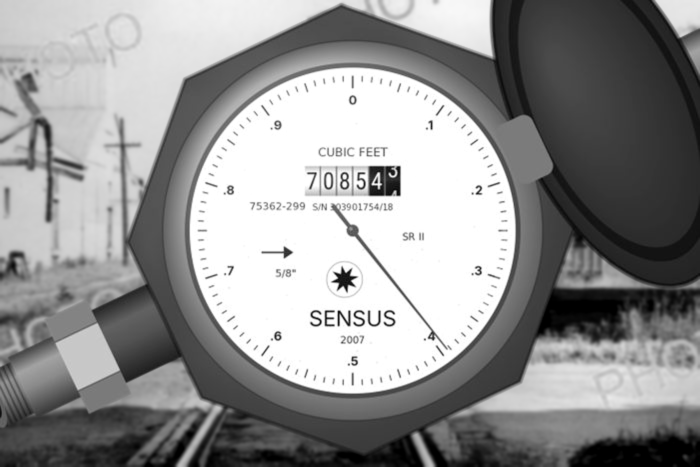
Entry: 708543.39 ft³
